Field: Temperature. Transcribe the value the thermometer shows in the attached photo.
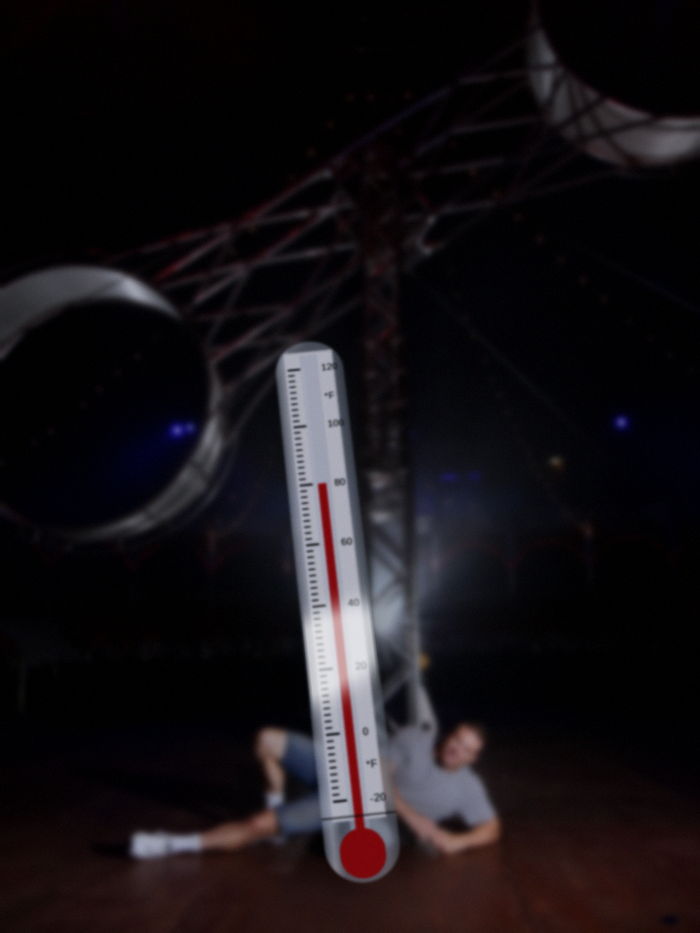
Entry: 80 °F
